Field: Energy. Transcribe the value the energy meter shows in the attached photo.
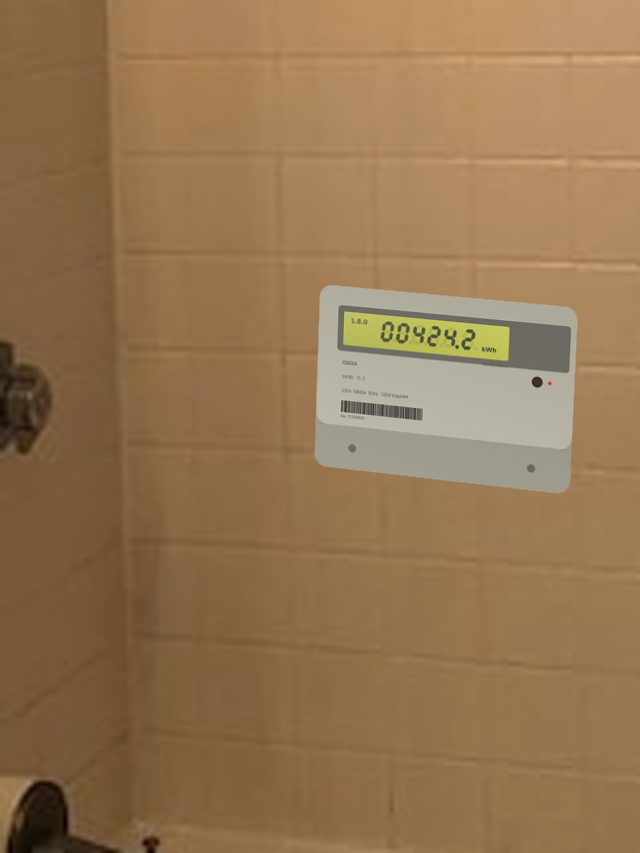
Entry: 424.2 kWh
